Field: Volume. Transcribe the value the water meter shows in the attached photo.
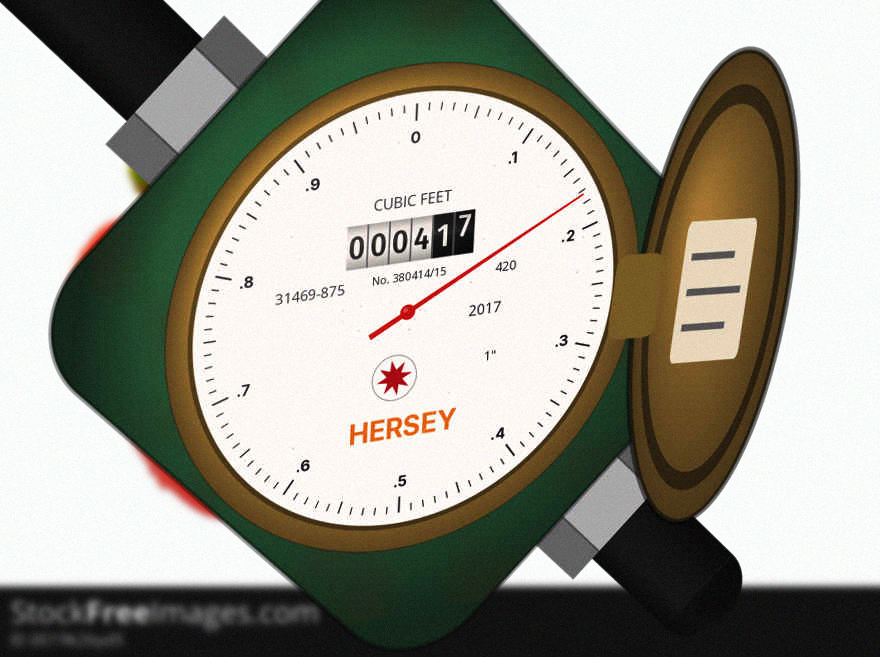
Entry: 417.17 ft³
